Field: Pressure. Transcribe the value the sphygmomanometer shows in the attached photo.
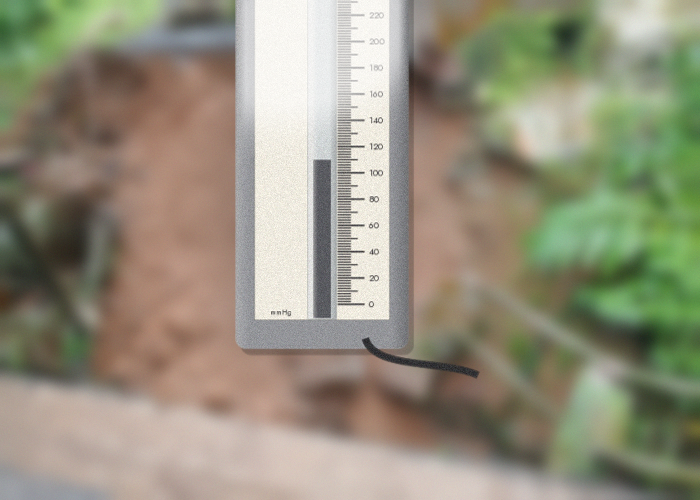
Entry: 110 mmHg
